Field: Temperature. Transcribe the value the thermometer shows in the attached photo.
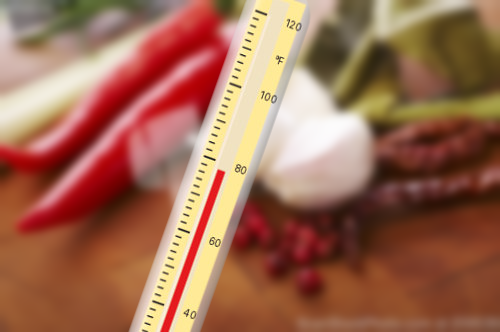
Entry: 78 °F
